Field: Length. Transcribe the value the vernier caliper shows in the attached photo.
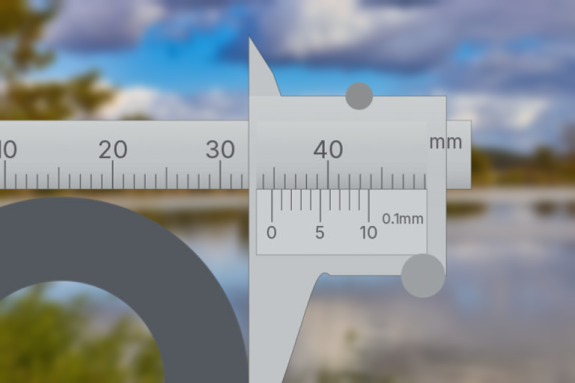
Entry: 34.8 mm
